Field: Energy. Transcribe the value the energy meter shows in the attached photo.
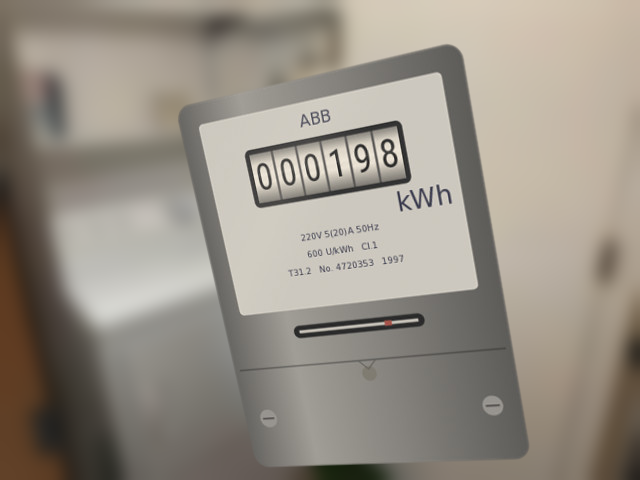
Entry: 198 kWh
